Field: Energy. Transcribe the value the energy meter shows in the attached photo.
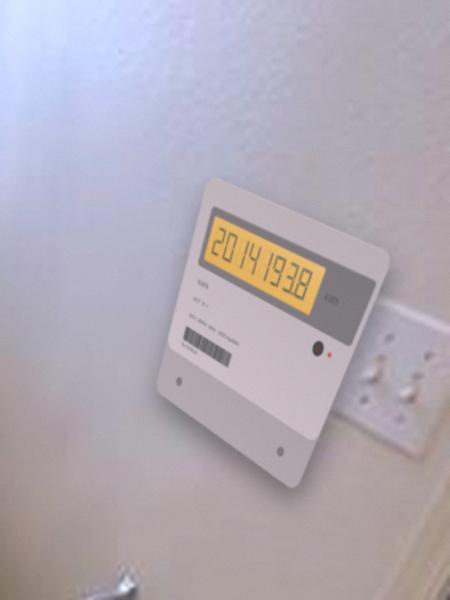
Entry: 2014193.8 kWh
